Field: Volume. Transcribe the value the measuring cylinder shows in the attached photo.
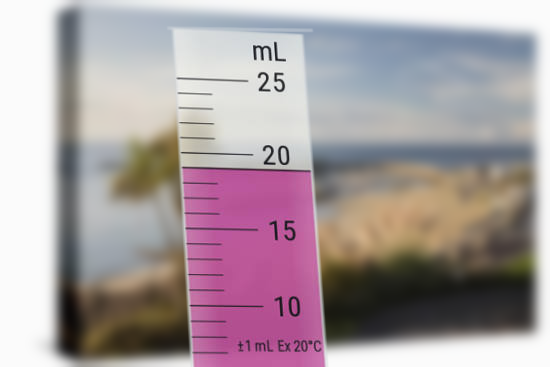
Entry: 19 mL
